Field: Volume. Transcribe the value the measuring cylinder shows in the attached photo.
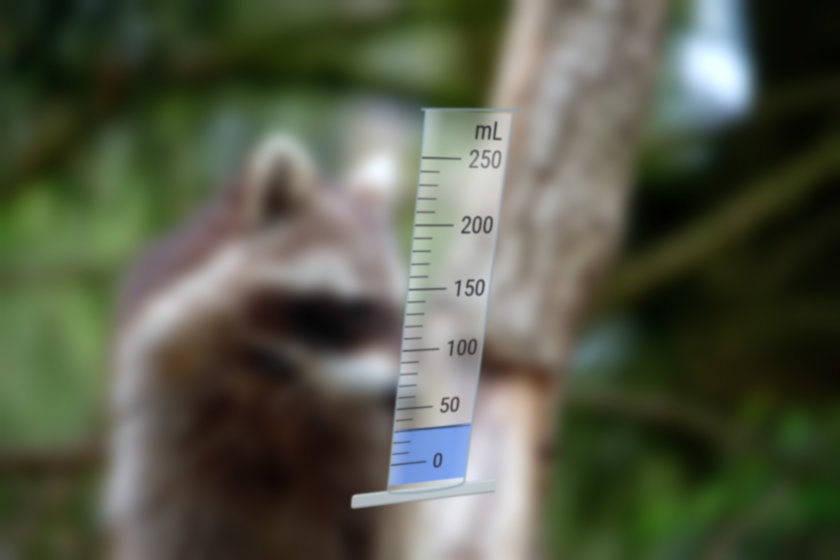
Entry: 30 mL
